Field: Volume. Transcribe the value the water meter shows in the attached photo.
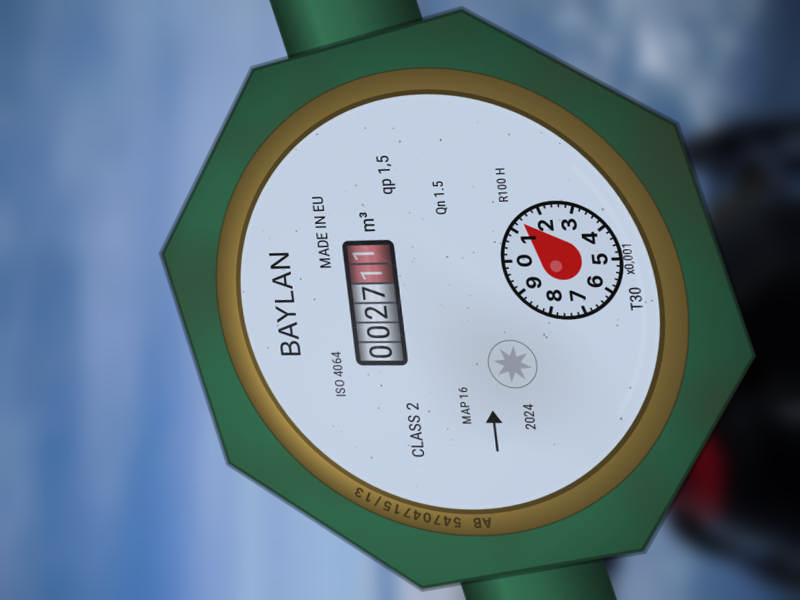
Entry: 27.111 m³
